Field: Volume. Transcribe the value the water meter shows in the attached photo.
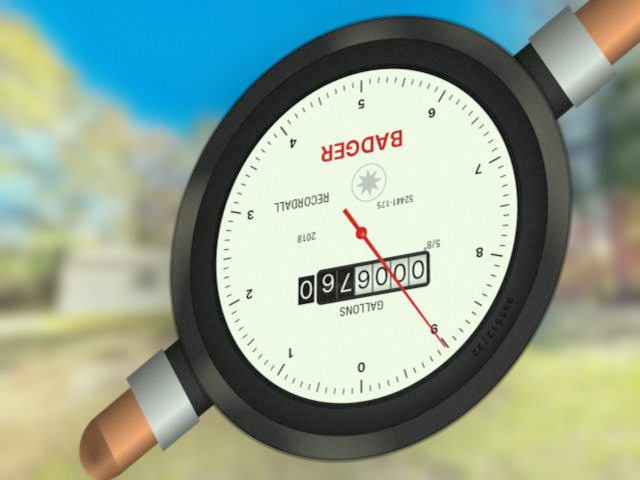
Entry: 6759.0 gal
